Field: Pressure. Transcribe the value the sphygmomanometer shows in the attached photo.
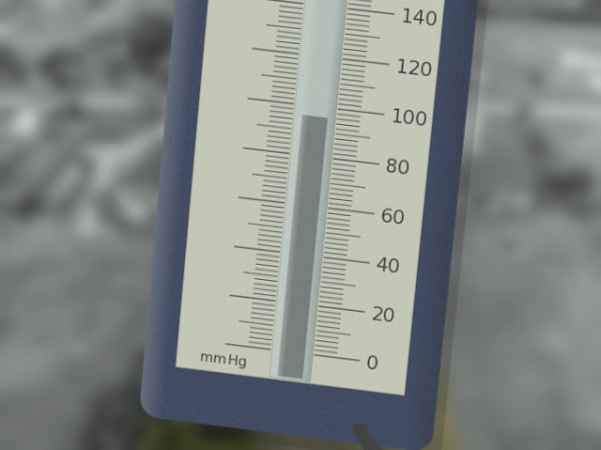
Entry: 96 mmHg
